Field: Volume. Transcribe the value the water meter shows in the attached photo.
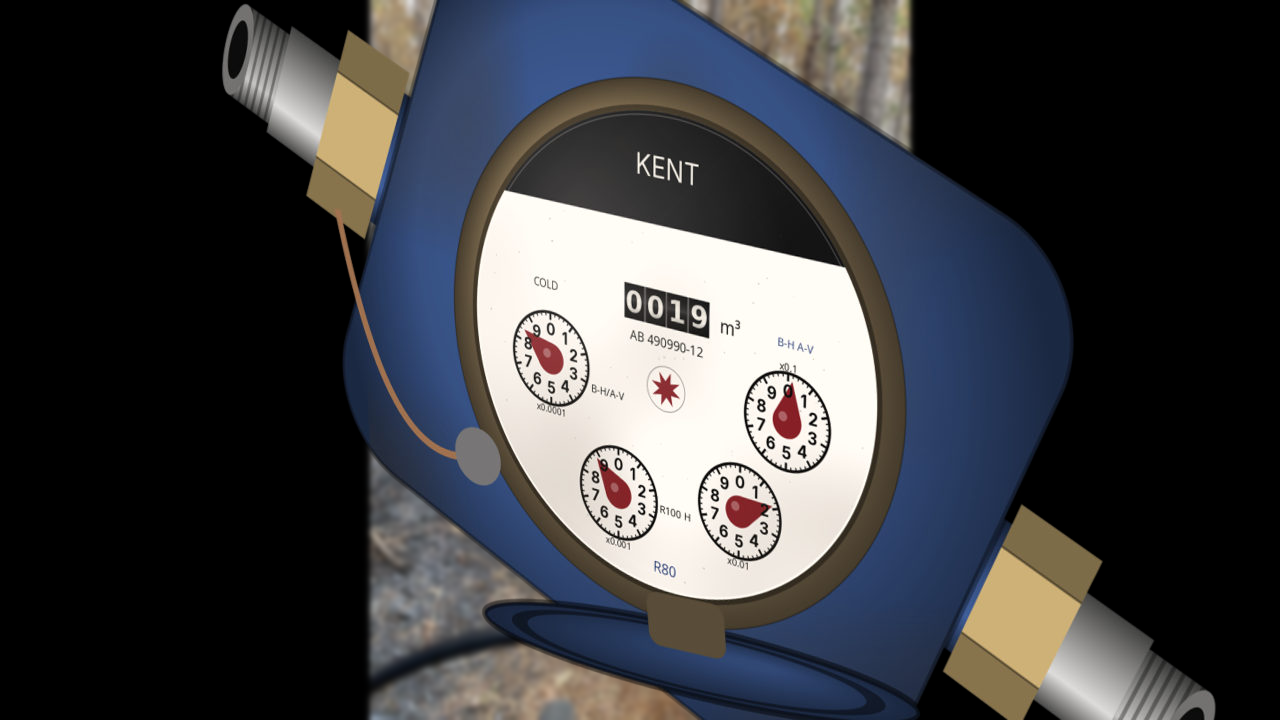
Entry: 19.0188 m³
